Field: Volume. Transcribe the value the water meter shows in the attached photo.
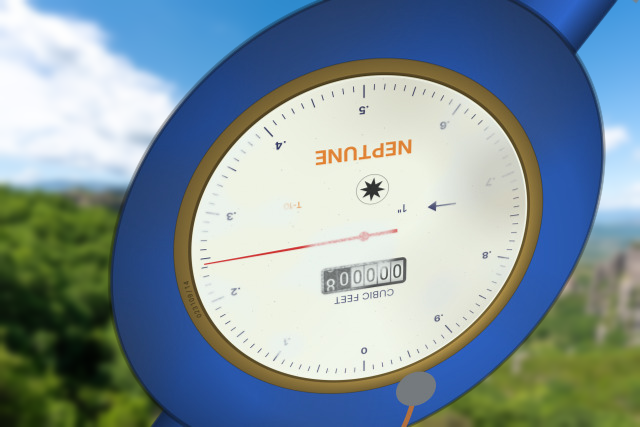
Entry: 8.24 ft³
